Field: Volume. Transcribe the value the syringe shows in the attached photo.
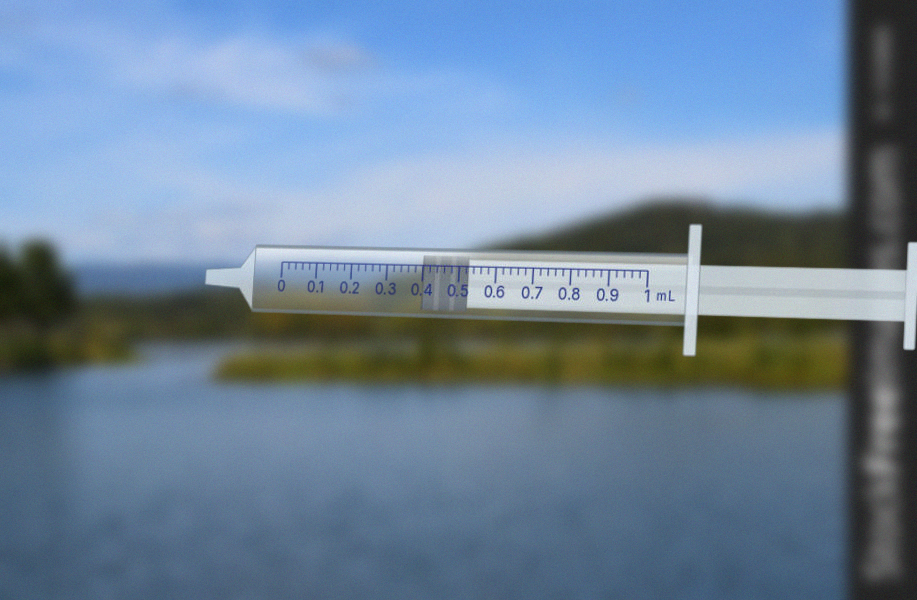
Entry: 0.4 mL
